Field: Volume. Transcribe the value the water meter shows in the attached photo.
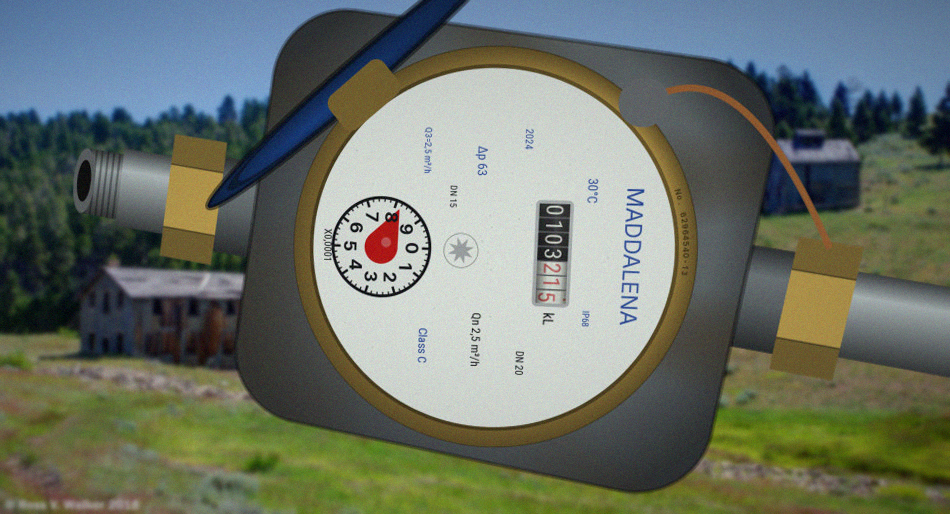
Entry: 103.2148 kL
